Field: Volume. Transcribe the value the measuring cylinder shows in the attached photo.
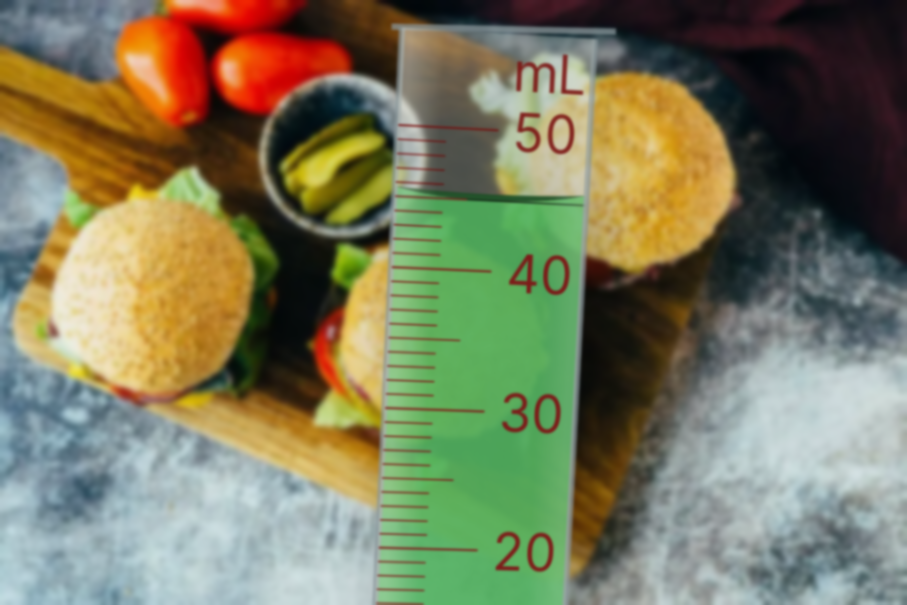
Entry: 45 mL
